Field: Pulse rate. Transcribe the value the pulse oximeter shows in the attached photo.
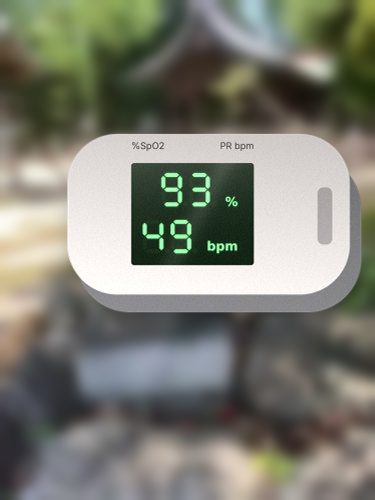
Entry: 49 bpm
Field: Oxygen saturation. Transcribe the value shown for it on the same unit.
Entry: 93 %
